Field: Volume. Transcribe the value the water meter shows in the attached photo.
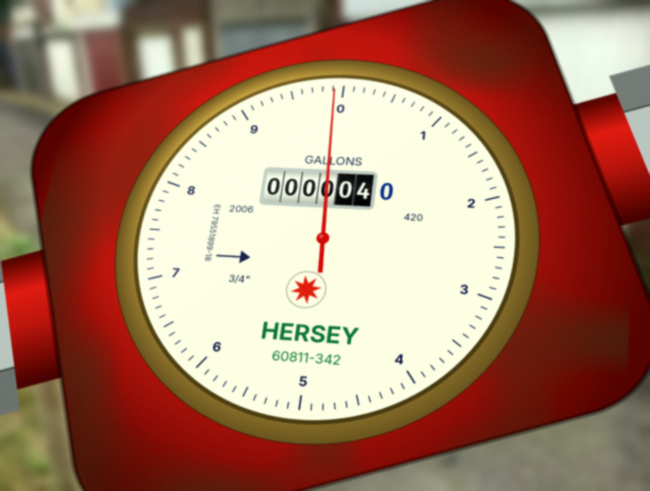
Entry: 39.9 gal
